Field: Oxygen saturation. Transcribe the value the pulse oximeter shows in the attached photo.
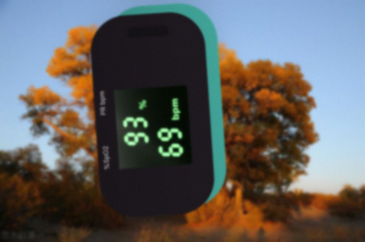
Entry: 93 %
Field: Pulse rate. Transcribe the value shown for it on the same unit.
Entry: 69 bpm
